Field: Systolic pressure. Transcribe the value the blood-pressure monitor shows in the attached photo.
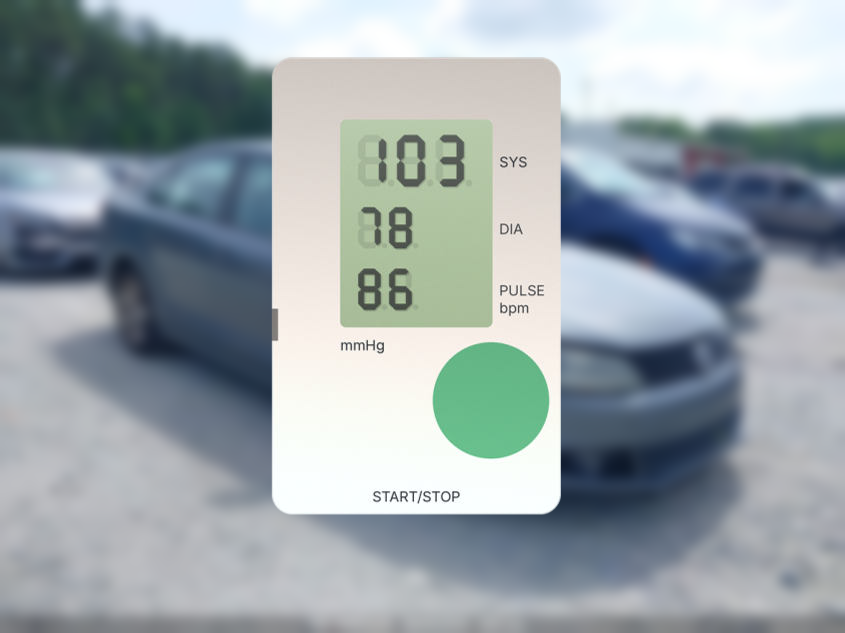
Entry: 103 mmHg
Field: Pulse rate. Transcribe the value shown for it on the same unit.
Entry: 86 bpm
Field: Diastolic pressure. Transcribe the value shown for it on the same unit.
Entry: 78 mmHg
